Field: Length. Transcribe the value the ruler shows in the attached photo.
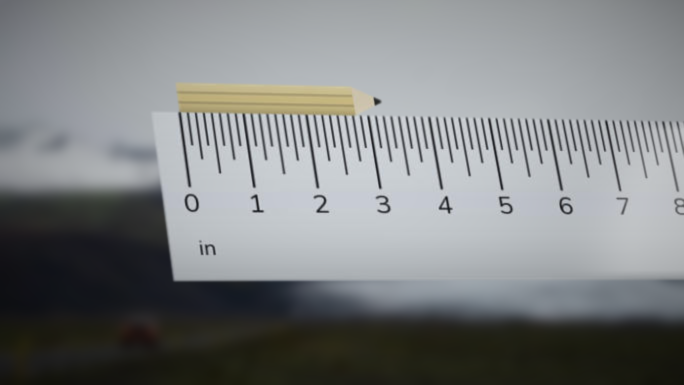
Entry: 3.25 in
